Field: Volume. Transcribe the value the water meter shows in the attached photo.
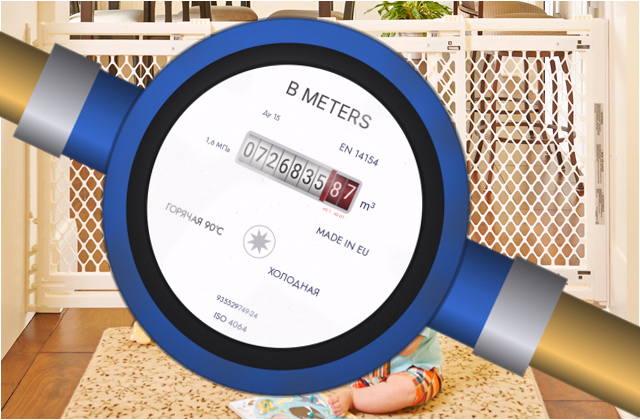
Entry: 726835.87 m³
